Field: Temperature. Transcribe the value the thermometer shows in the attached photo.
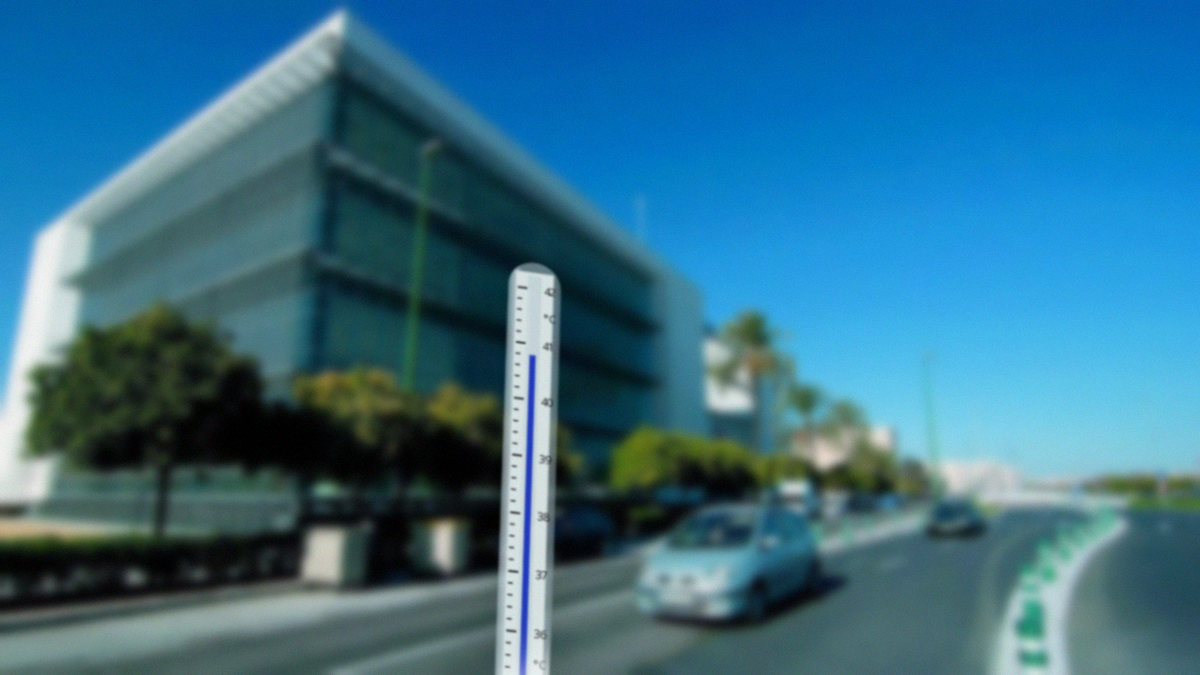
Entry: 40.8 °C
